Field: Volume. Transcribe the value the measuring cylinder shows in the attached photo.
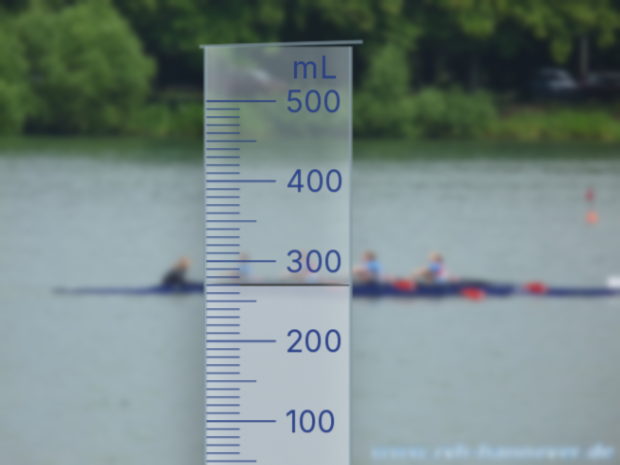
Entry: 270 mL
